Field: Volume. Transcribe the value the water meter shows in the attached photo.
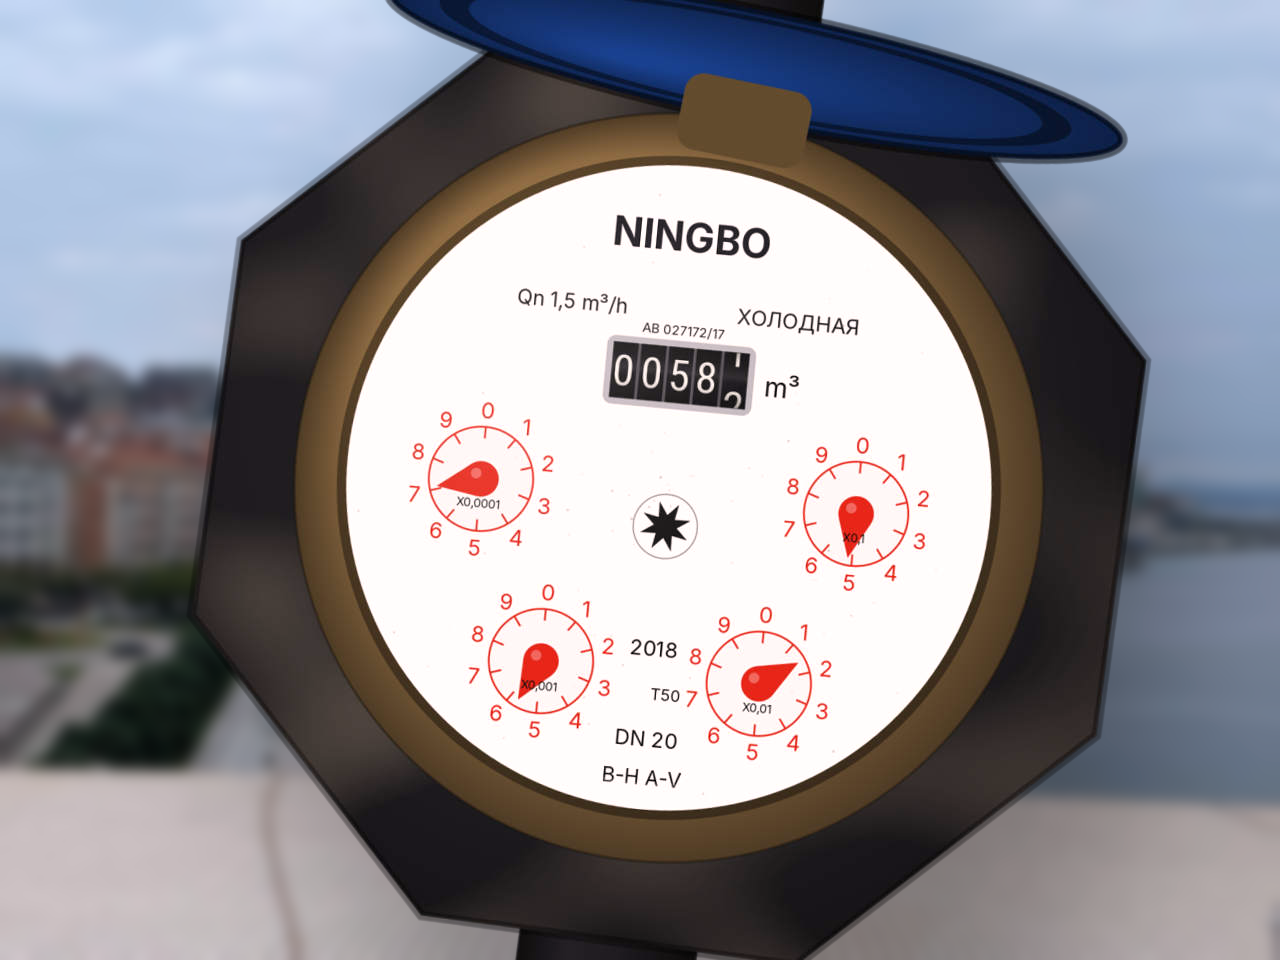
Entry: 581.5157 m³
